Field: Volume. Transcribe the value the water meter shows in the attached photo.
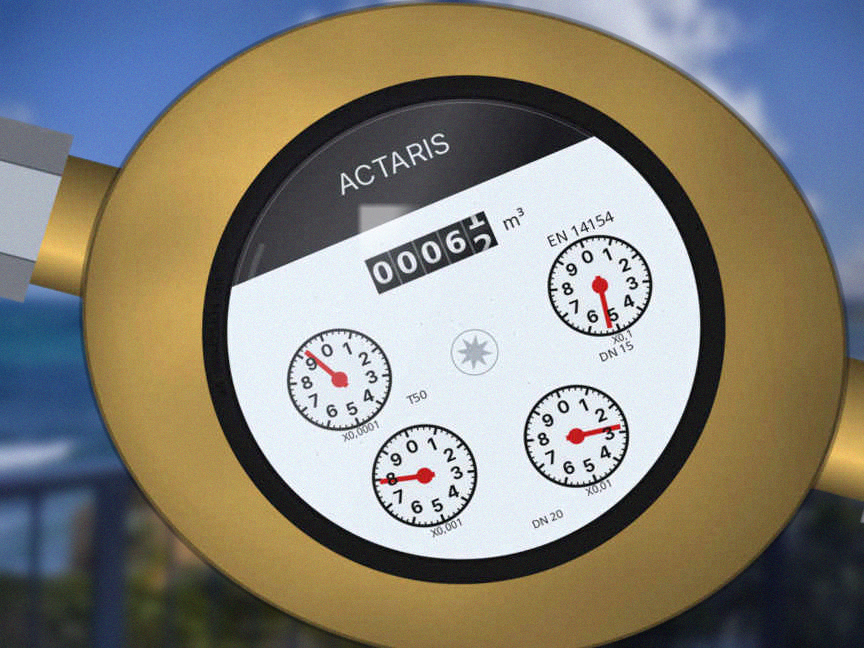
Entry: 61.5279 m³
